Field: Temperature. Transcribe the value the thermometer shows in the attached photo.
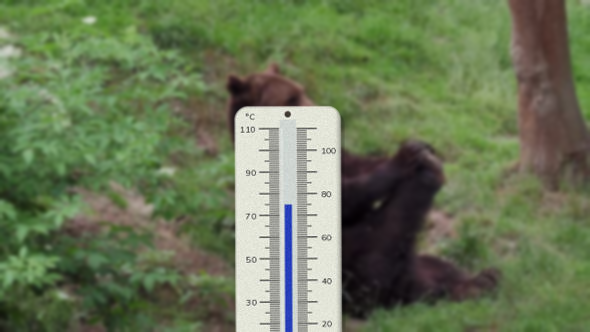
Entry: 75 °C
